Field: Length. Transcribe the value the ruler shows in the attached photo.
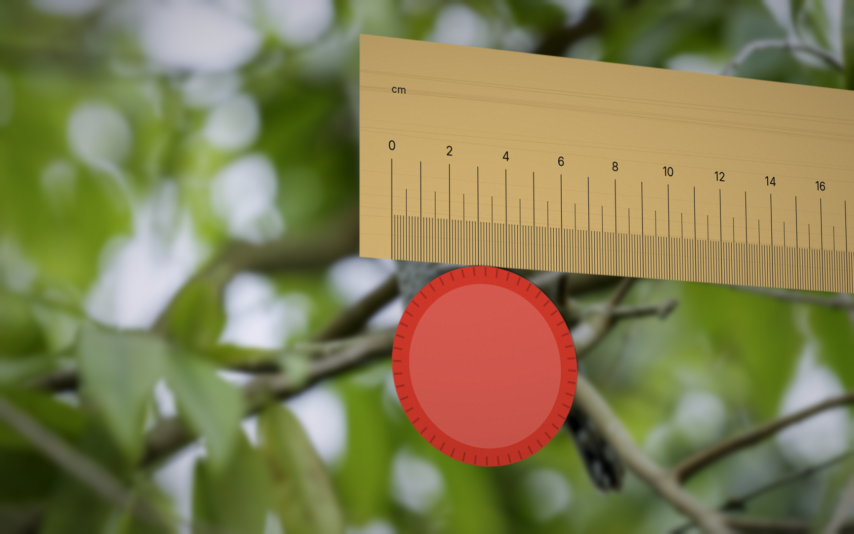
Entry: 6.5 cm
